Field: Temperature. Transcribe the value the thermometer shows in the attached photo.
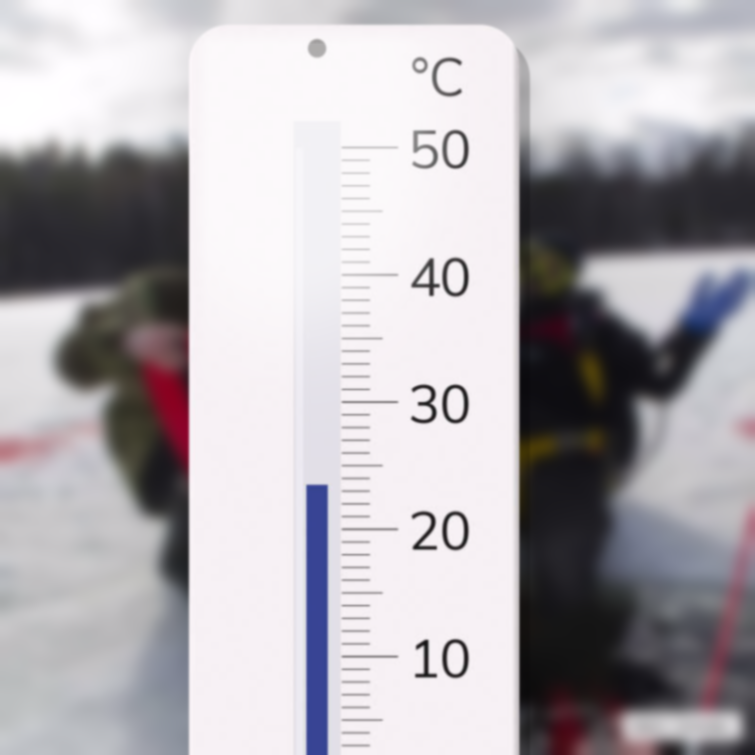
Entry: 23.5 °C
